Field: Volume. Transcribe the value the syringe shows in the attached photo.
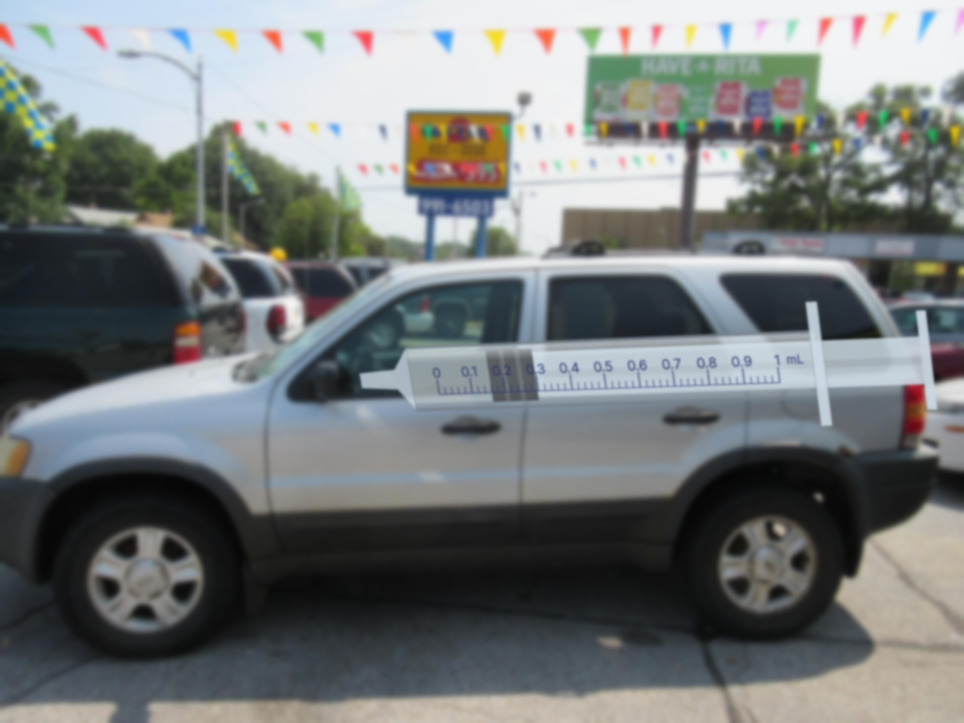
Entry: 0.16 mL
